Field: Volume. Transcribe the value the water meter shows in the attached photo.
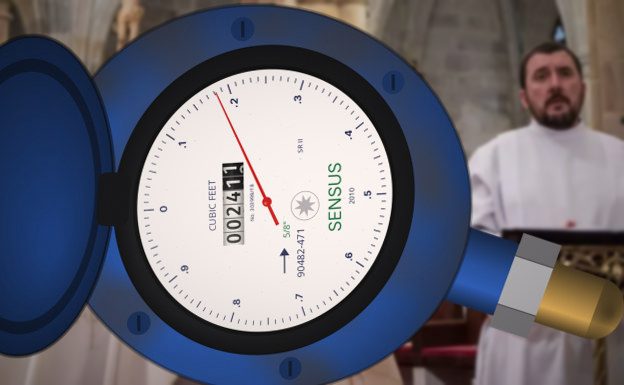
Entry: 2411.18 ft³
